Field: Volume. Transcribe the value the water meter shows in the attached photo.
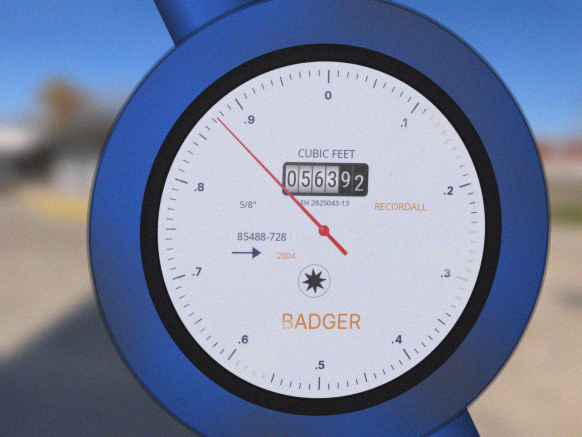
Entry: 56391.87 ft³
